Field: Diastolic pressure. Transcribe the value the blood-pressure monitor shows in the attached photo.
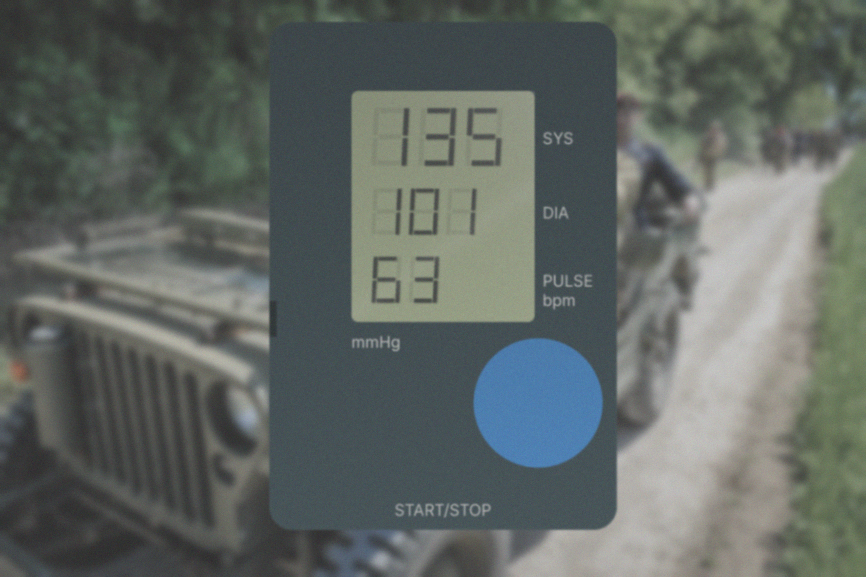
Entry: 101 mmHg
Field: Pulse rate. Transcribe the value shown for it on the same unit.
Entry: 63 bpm
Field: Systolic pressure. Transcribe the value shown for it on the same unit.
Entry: 135 mmHg
